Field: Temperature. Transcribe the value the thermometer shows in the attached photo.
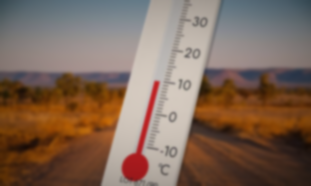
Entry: 10 °C
